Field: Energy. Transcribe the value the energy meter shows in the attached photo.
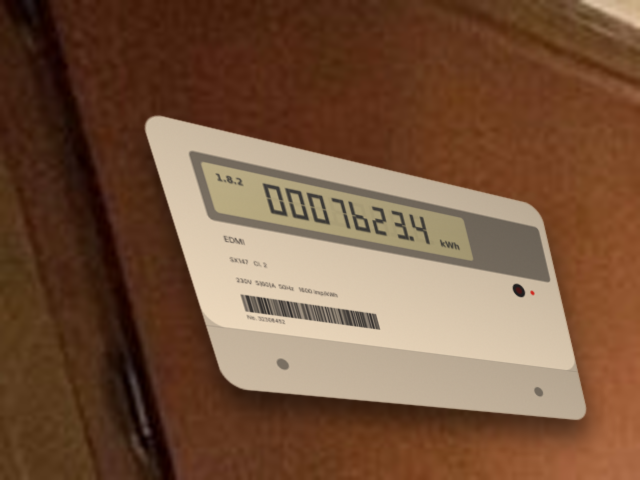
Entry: 7623.4 kWh
